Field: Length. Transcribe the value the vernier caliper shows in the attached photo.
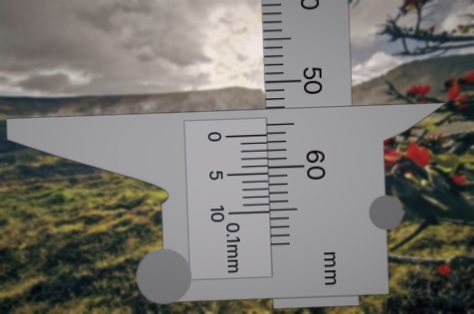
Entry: 56.2 mm
